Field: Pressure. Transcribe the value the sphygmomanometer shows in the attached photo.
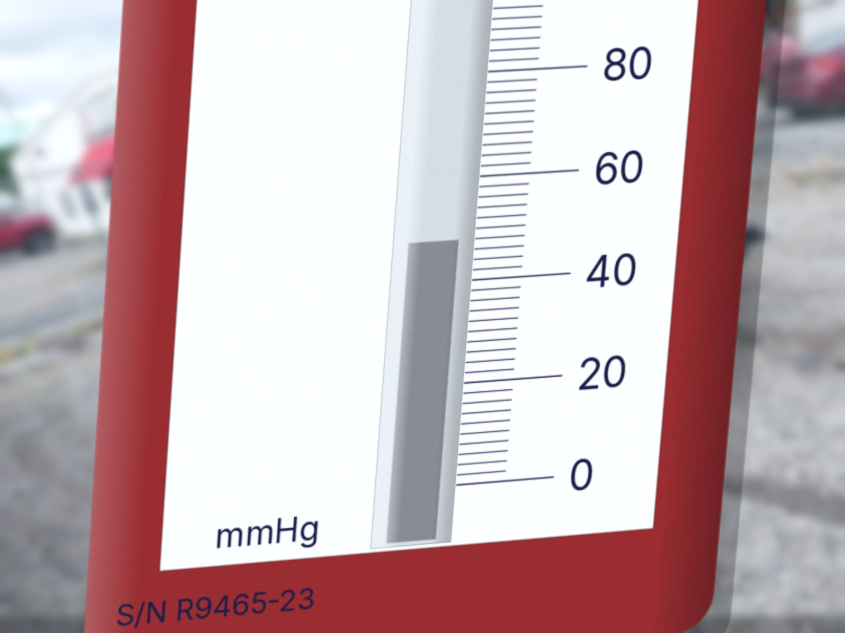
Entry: 48 mmHg
